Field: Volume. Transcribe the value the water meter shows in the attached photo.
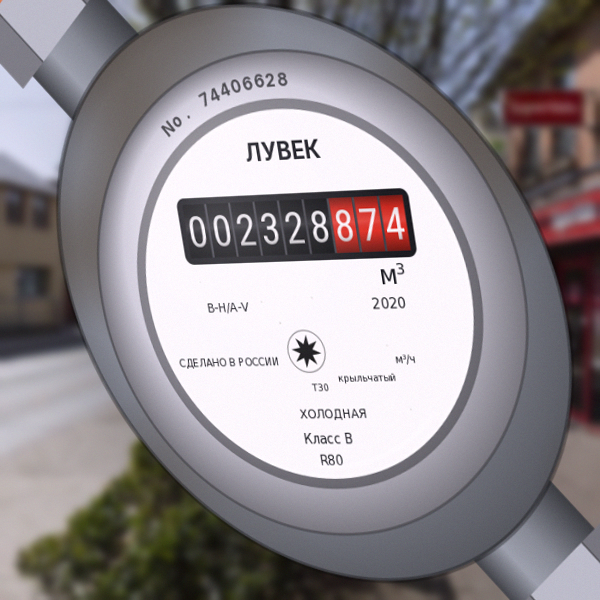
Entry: 2328.874 m³
